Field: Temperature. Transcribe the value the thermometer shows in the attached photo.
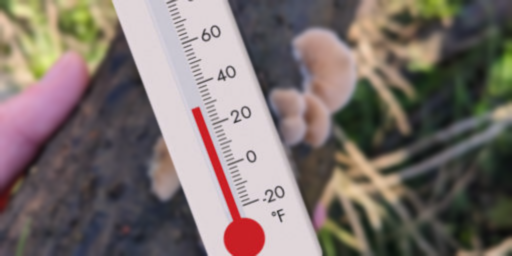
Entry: 30 °F
